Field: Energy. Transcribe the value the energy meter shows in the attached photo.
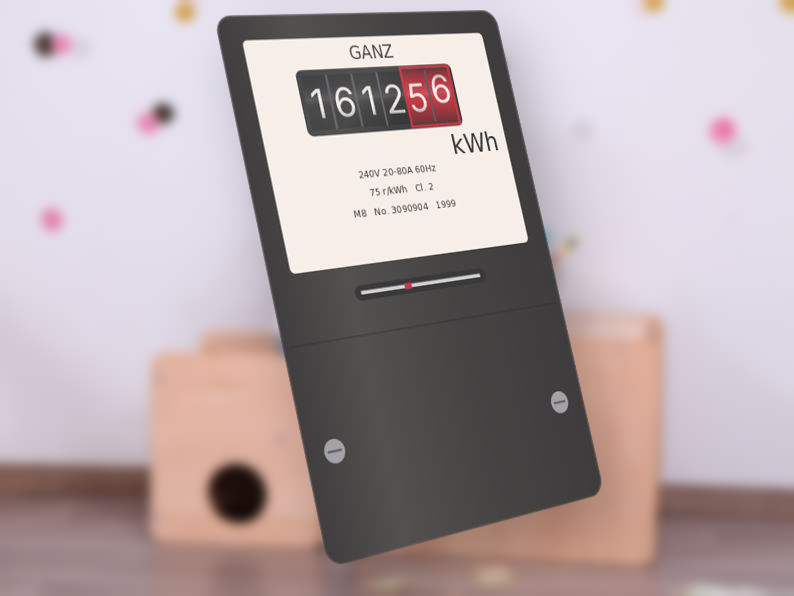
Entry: 1612.56 kWh
